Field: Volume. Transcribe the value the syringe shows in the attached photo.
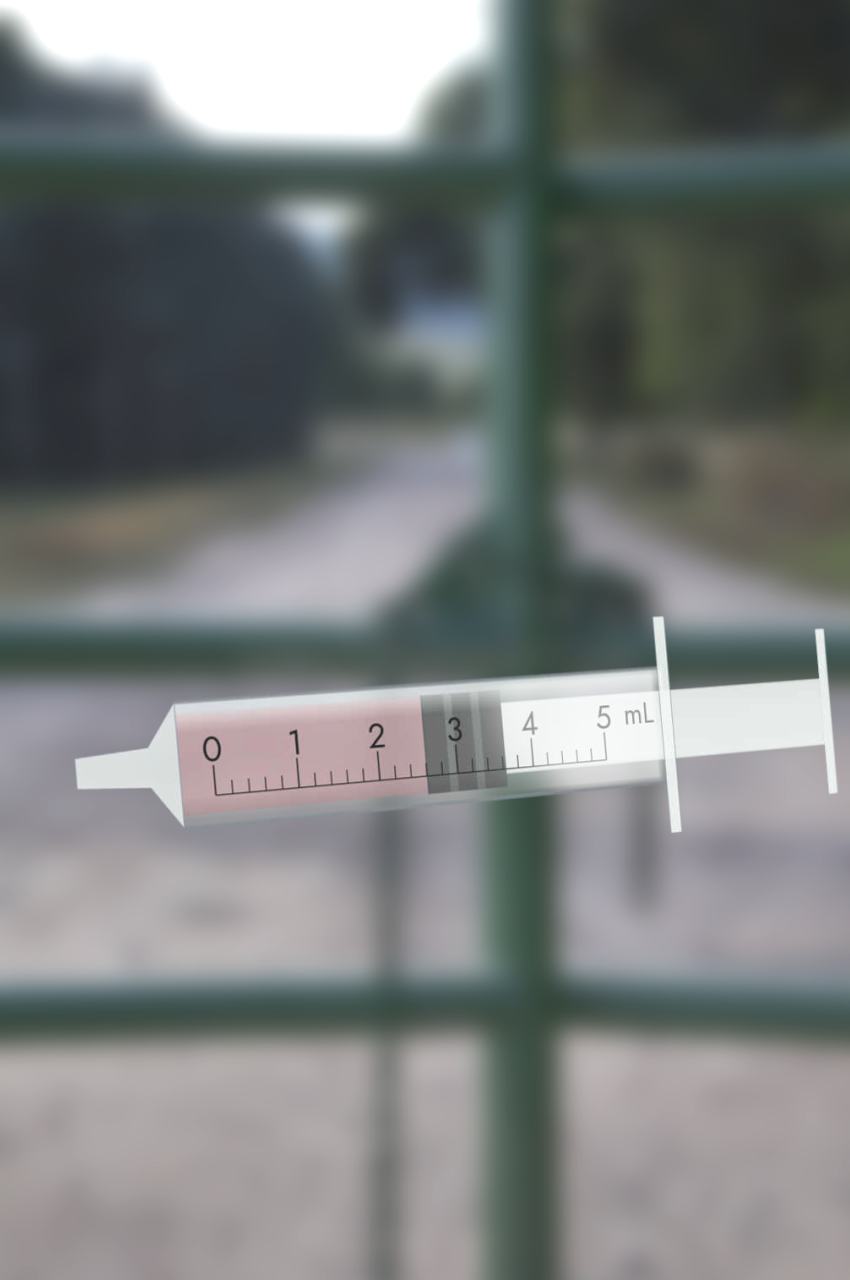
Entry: 2.6 mL
